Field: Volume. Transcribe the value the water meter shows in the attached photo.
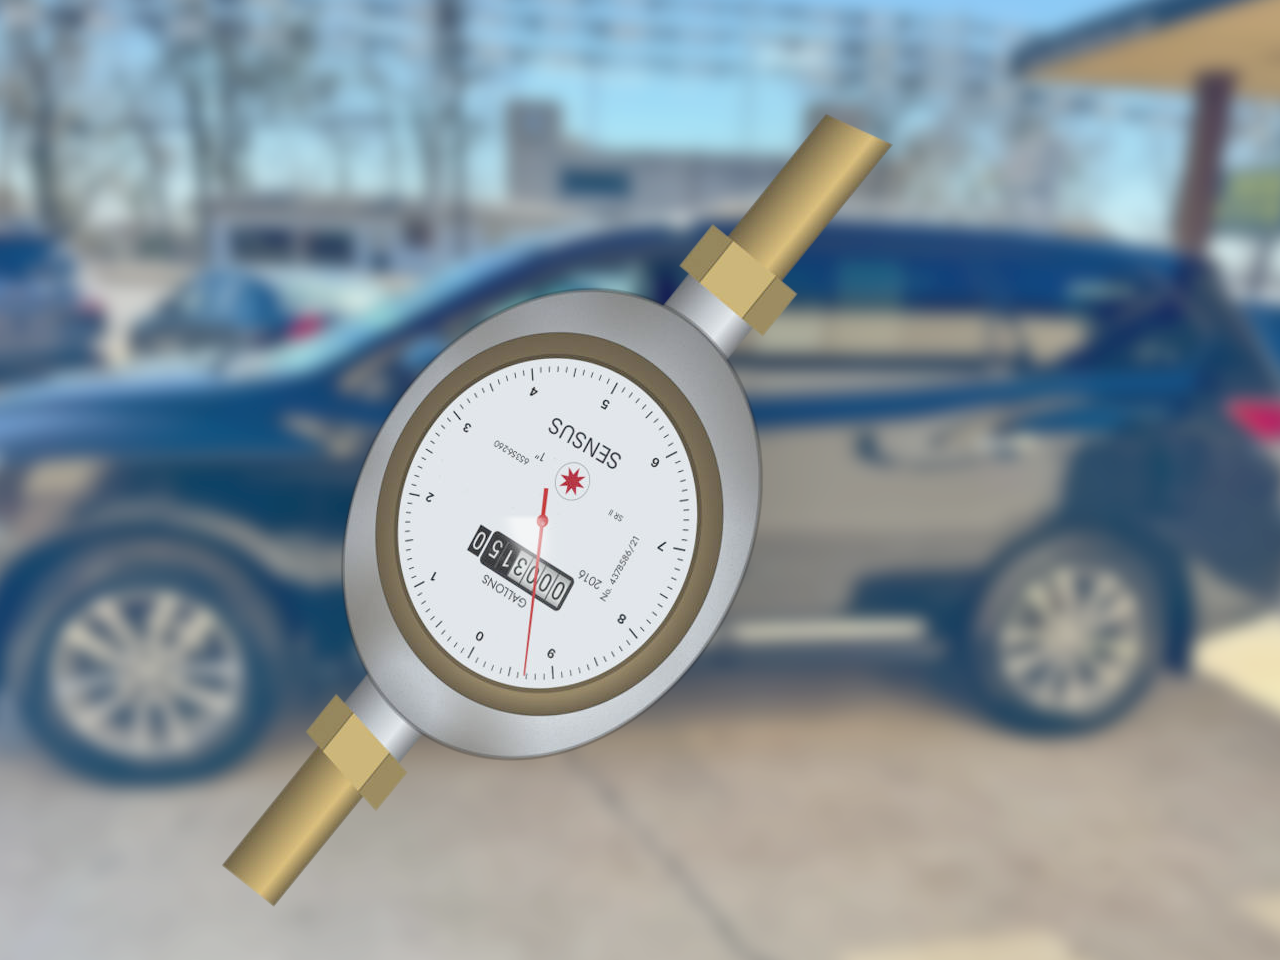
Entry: 3149.3 gal
